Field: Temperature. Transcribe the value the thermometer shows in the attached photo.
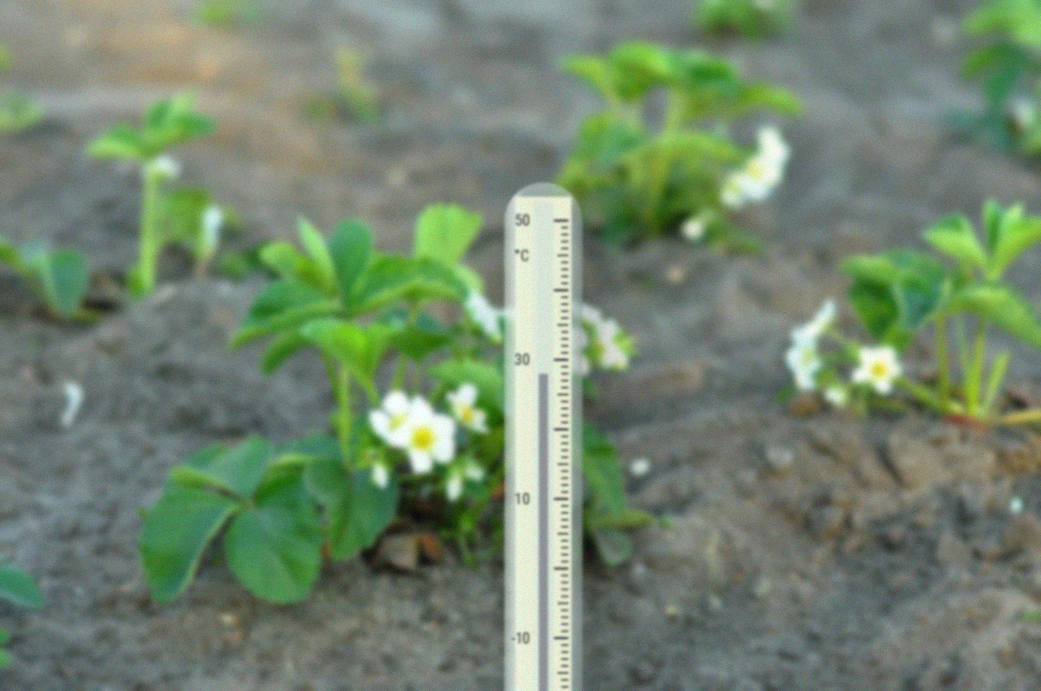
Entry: 28 °C
